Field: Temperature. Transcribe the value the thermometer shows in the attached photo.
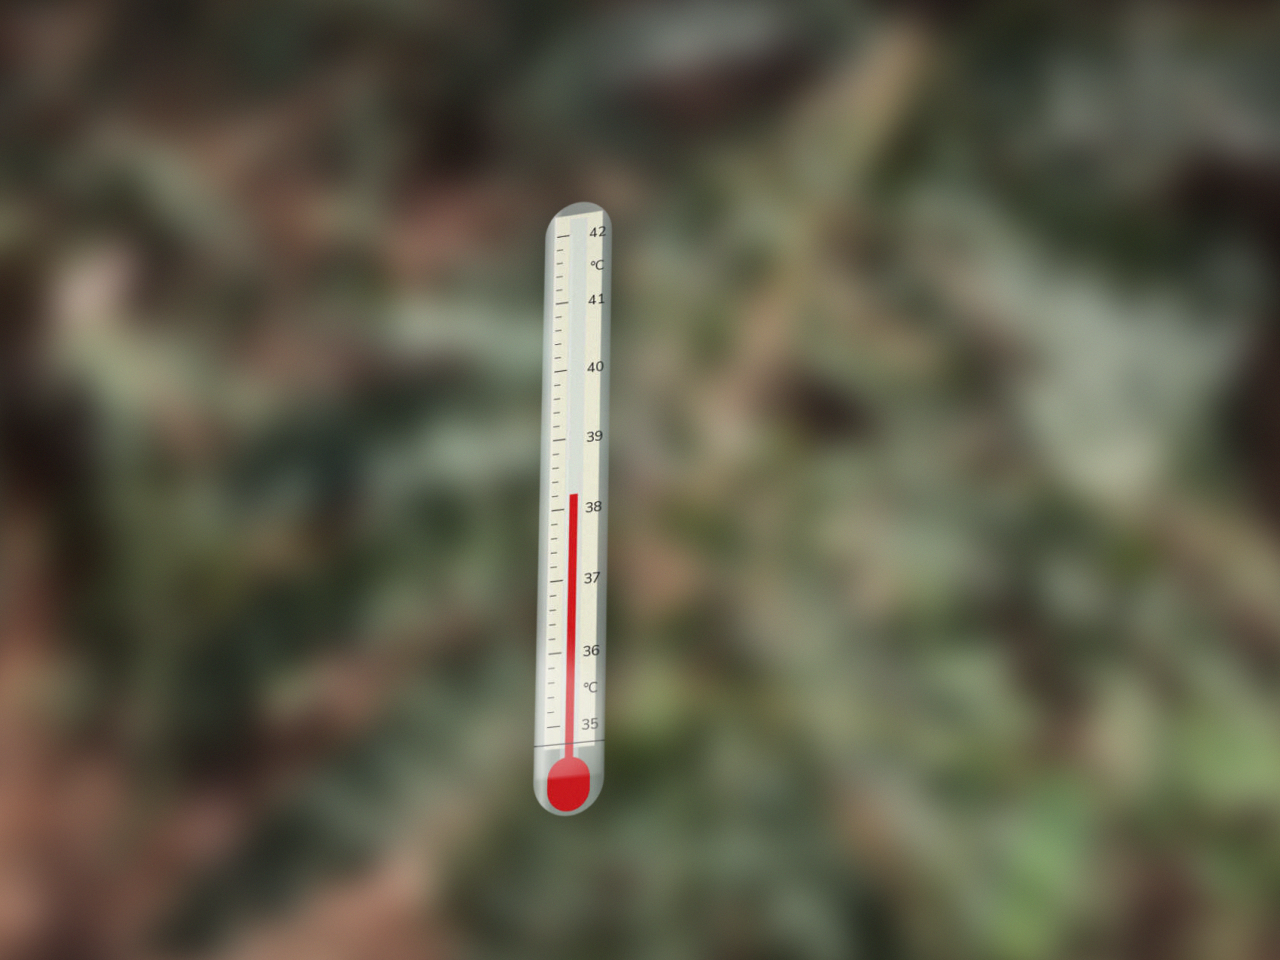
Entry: 38.2 °C
